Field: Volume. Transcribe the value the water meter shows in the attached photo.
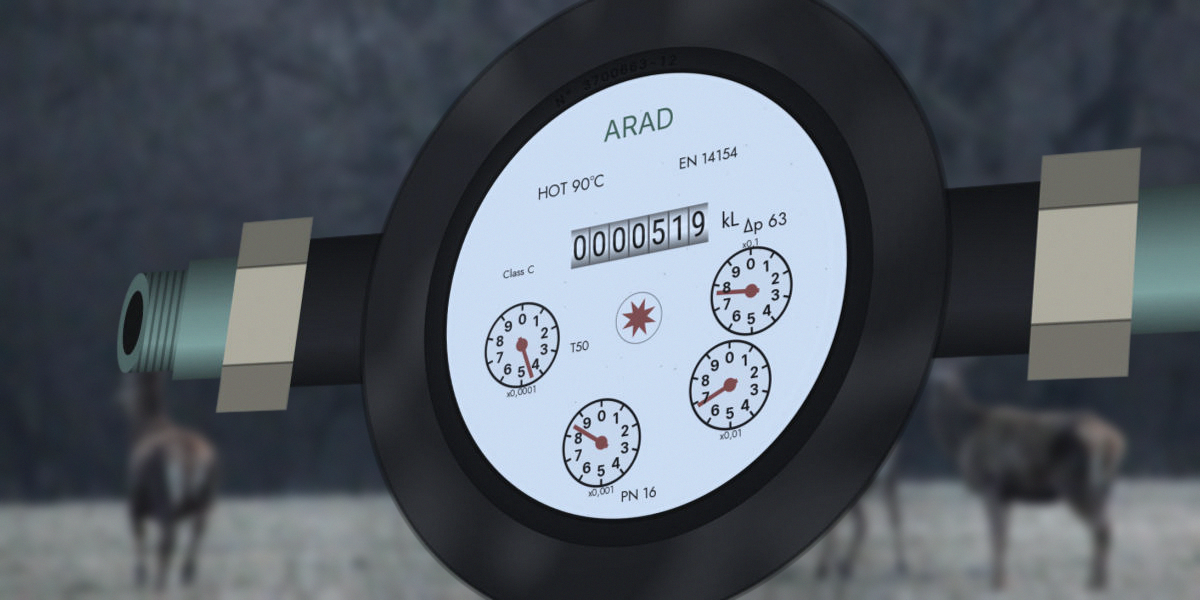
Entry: 519.7684 kL
